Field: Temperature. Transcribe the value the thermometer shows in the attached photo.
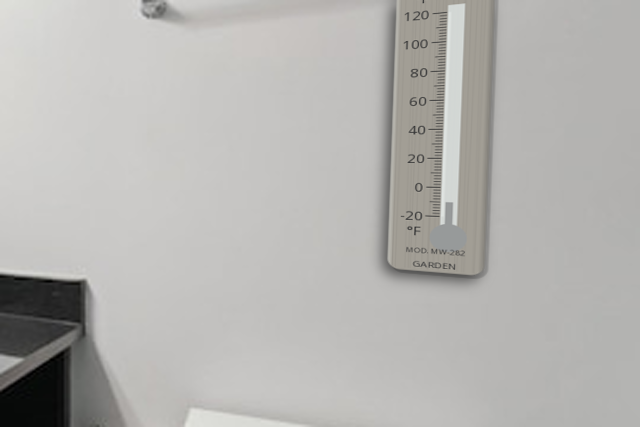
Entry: -10 °F
